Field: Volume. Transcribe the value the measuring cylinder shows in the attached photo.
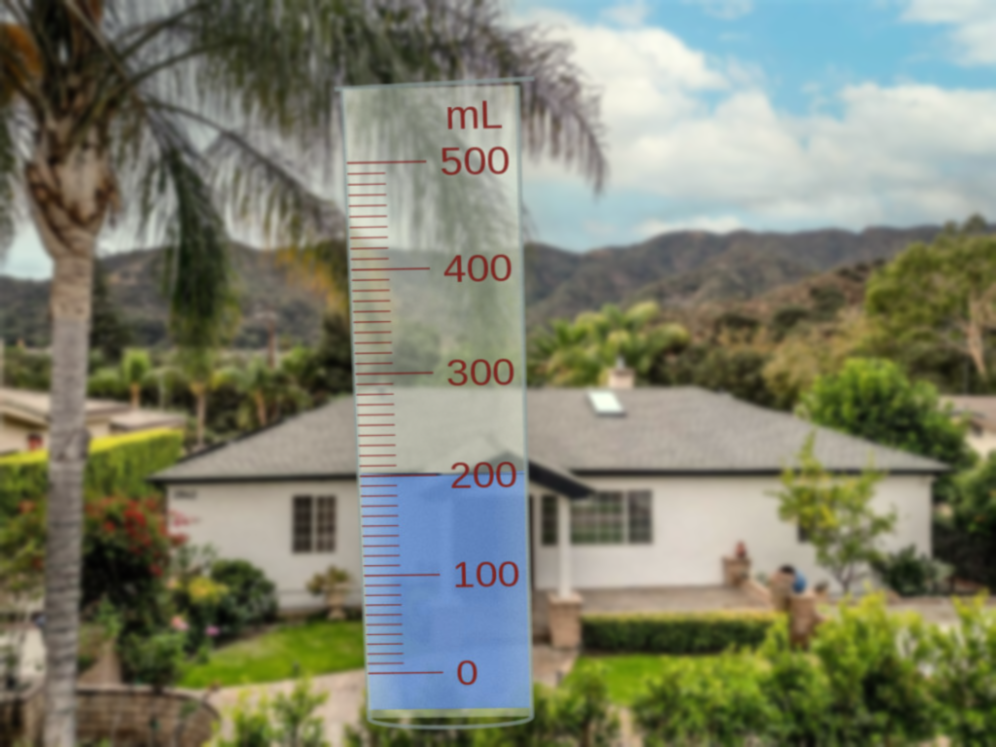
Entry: 200 mL
